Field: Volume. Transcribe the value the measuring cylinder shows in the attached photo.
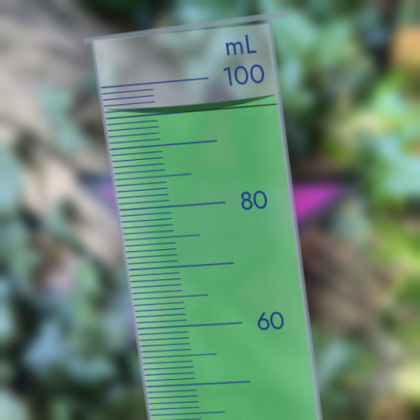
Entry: 95 mL
